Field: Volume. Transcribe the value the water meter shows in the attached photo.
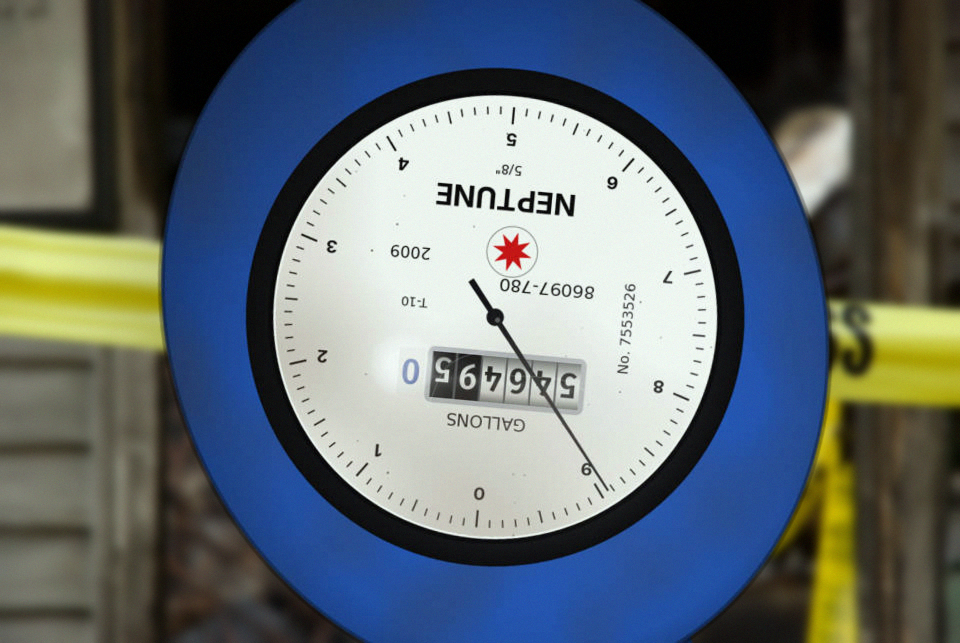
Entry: 5464948.9 gal
